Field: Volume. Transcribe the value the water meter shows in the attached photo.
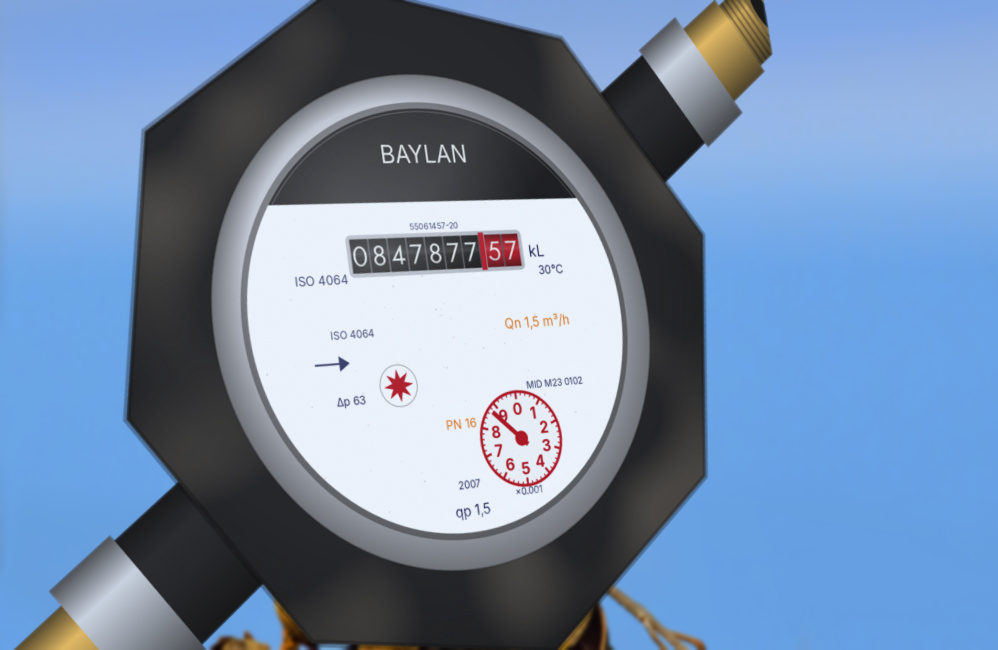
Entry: 847877.578 kL
